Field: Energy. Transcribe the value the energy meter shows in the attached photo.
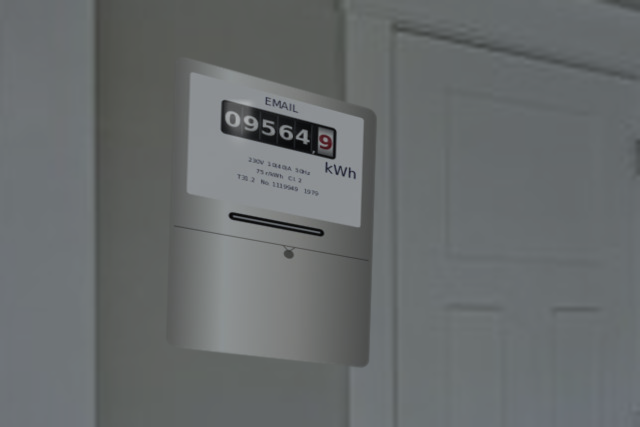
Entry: 9564.9 kWh
